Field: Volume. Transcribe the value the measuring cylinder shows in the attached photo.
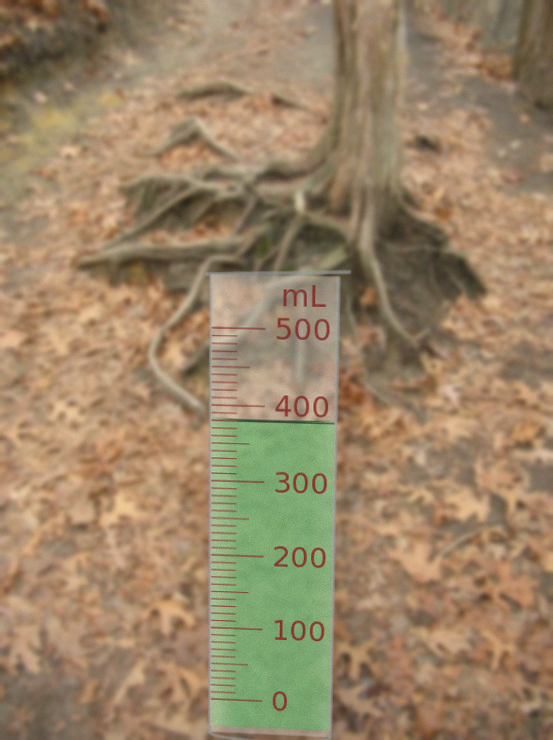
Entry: 380 mL
